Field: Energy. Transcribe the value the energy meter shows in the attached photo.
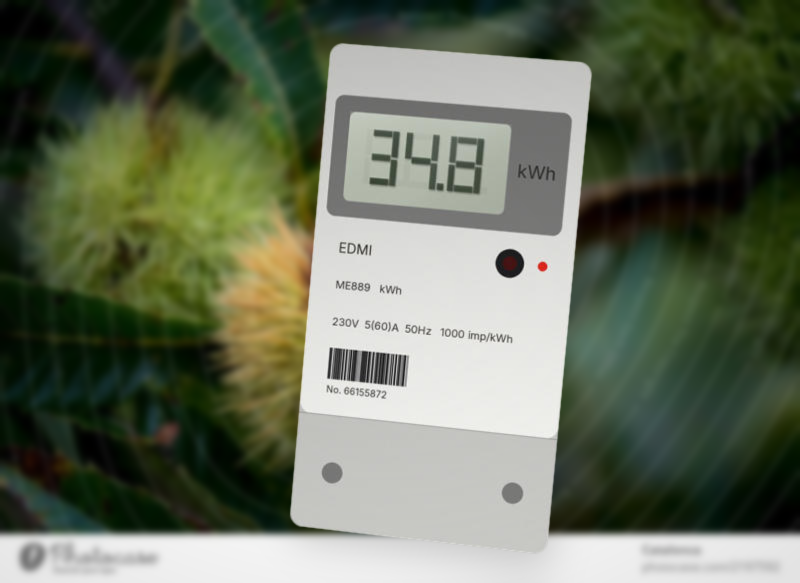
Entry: 34.8 kWh
